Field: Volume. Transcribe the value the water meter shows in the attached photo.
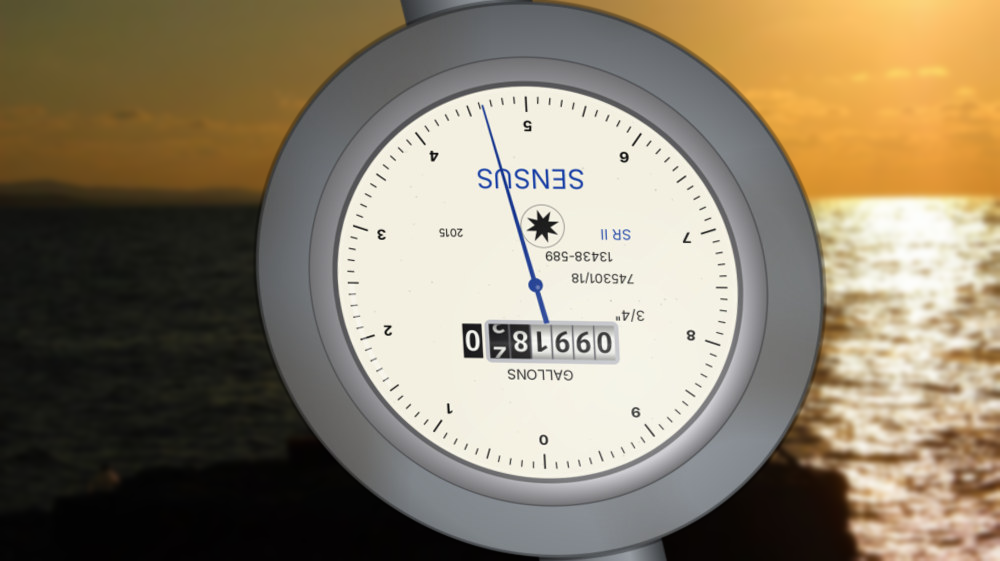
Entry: 991824.6 gal
